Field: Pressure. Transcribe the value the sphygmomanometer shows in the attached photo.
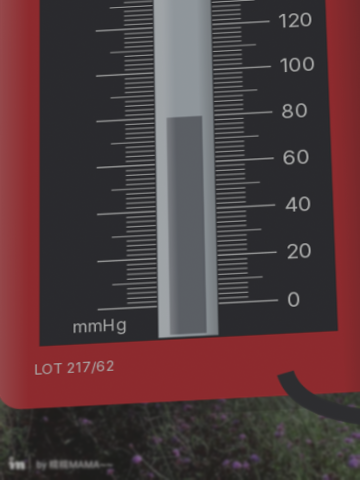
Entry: 80 mmHg
